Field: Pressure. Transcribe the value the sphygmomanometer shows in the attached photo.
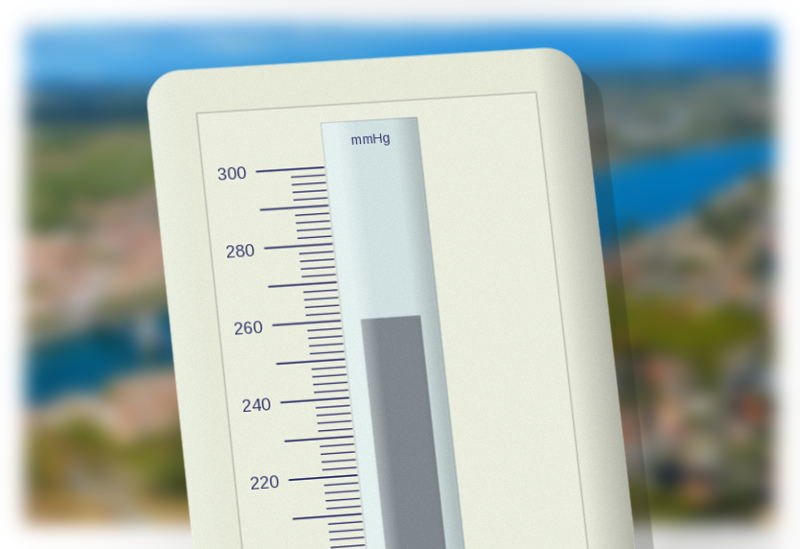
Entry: 260 mmHg
